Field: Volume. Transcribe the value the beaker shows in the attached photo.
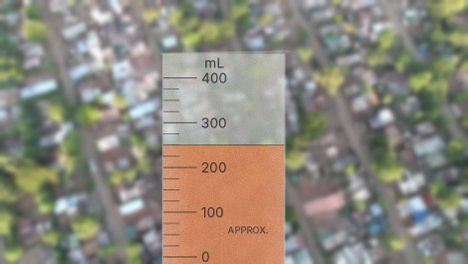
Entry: 250 mL
